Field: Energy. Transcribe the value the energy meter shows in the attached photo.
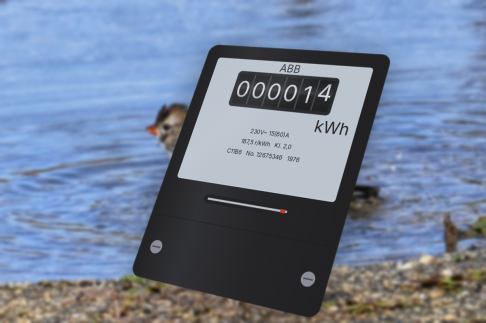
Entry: 14 kWh
